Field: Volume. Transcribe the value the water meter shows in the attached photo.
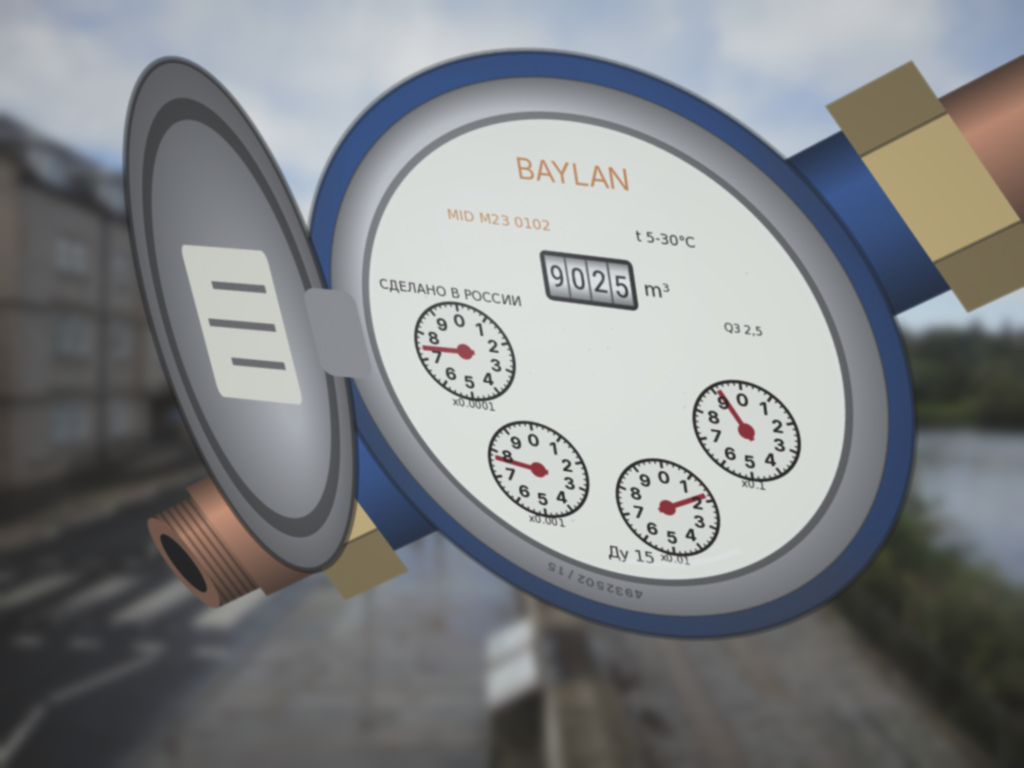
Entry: 9024.9177 m³
